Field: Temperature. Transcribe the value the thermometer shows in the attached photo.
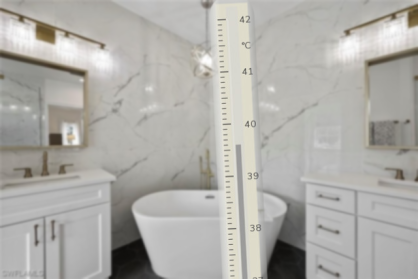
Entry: 39.6 °C
